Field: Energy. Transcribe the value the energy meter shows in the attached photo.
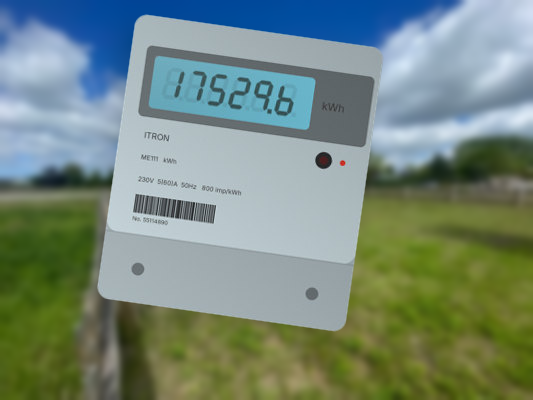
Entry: 17529.6 kWh
